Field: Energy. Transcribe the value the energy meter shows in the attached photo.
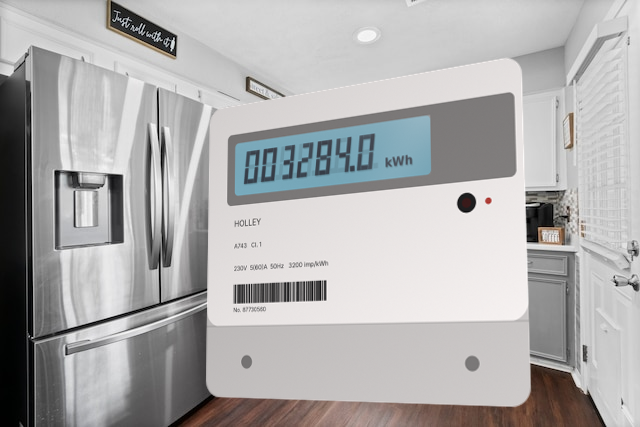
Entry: 3284.0 kWh
